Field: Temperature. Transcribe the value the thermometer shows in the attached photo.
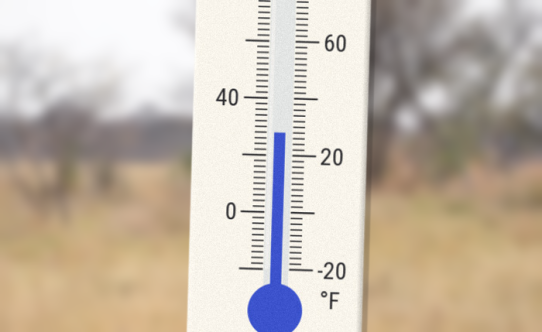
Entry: 28 °F
